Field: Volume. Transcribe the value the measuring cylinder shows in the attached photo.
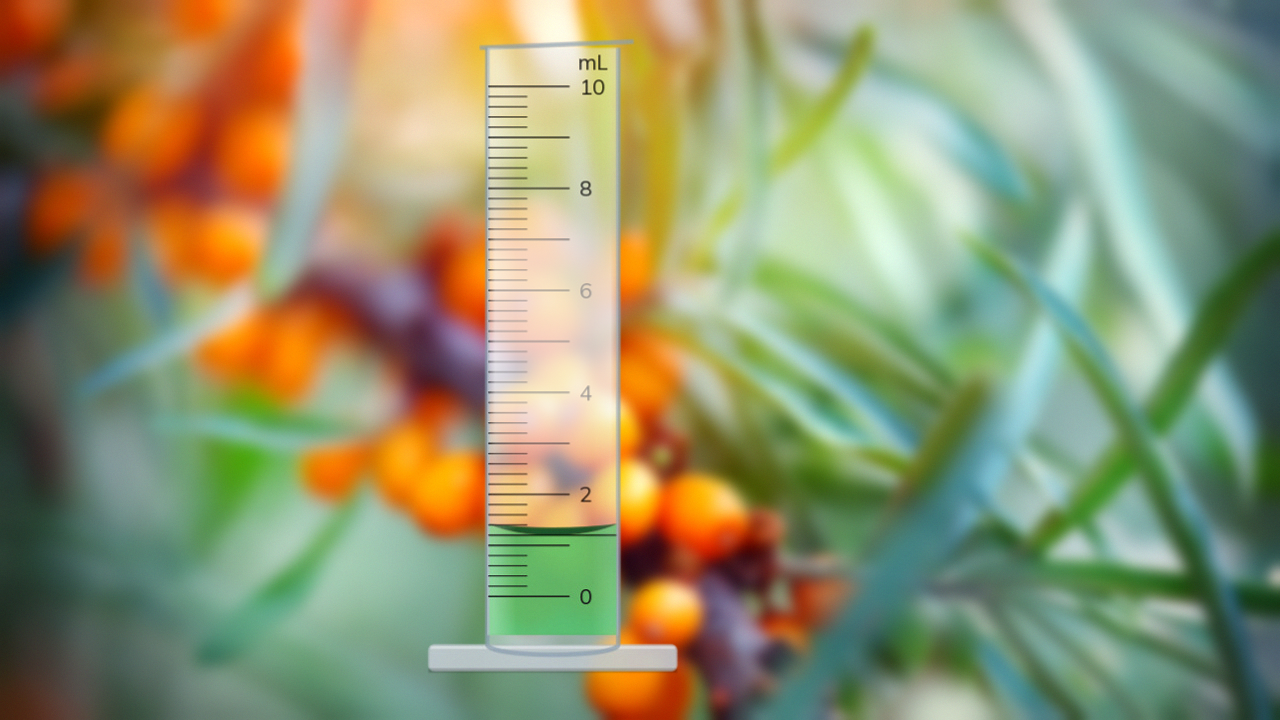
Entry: 1.2 mL
